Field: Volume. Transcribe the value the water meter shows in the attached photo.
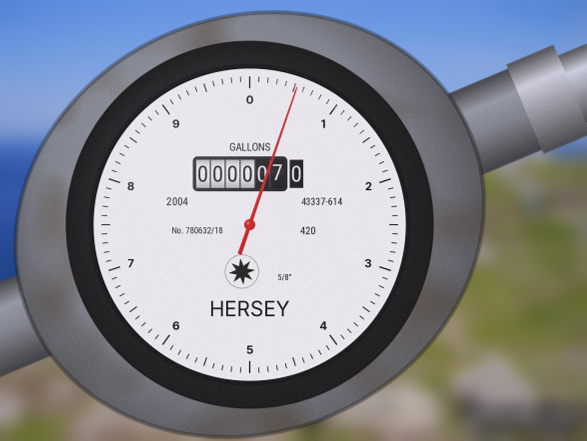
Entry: 70.5 gal
